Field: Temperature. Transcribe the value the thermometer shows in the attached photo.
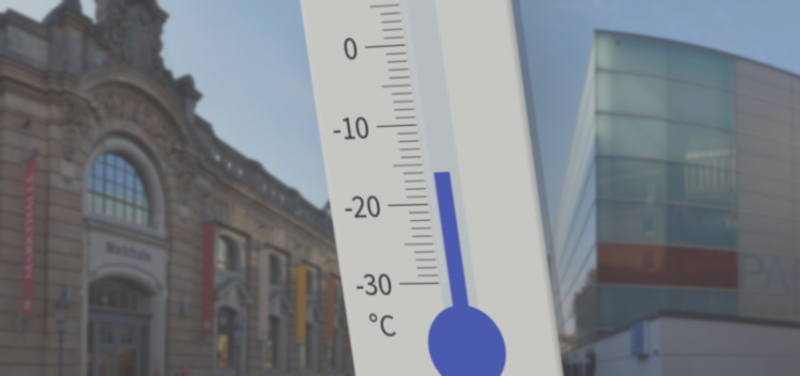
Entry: -16 °C
